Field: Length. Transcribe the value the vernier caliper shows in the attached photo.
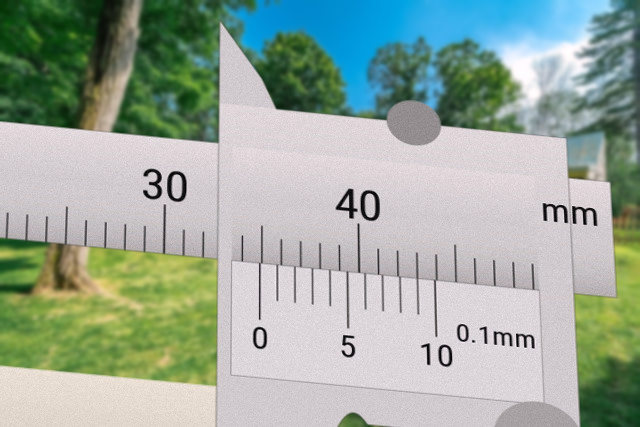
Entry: 34.9 mm
